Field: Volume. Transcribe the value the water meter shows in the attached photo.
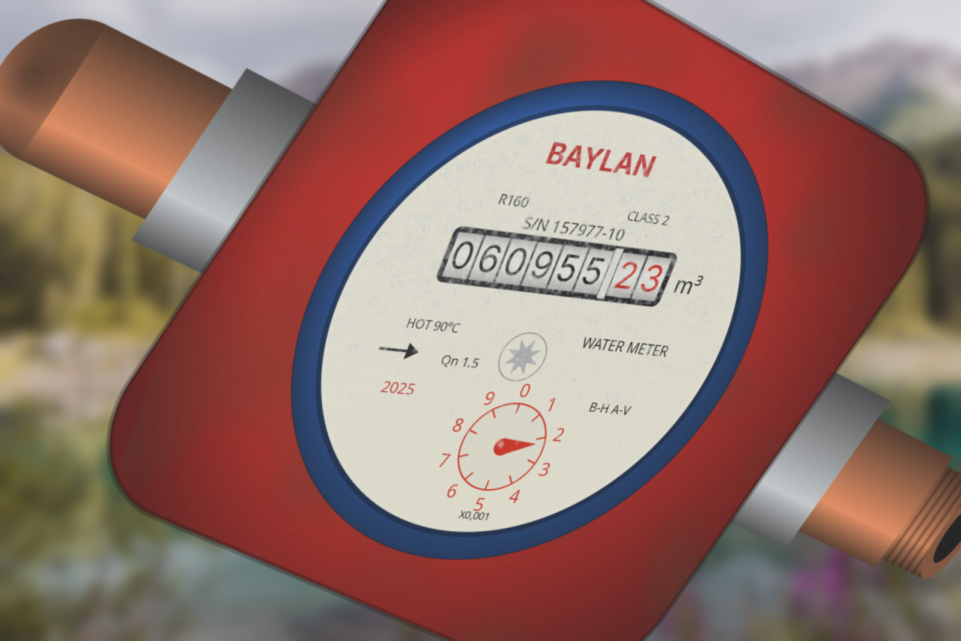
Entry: 60955.232 m³
